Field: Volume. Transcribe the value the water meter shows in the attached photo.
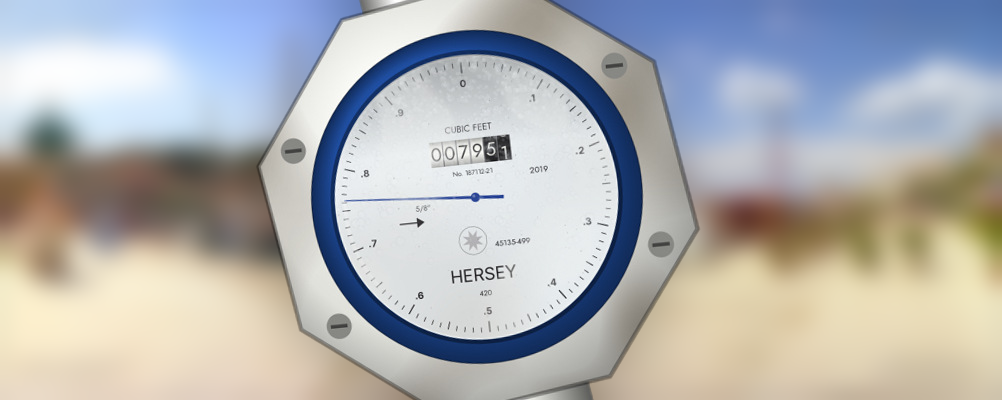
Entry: 7950.76 ft³
